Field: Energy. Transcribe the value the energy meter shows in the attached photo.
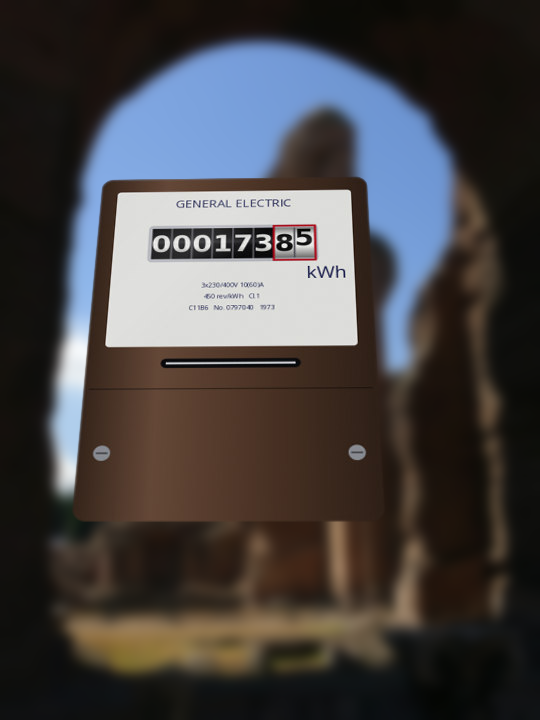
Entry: 173.85 kWh
